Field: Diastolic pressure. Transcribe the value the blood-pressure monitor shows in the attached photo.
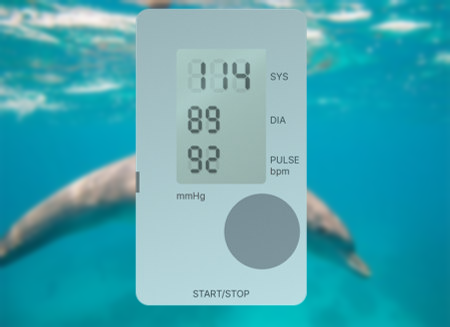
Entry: 89 mmHg
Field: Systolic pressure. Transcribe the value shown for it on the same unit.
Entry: 114 mmHg
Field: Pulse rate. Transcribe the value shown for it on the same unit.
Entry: 92 bpm
